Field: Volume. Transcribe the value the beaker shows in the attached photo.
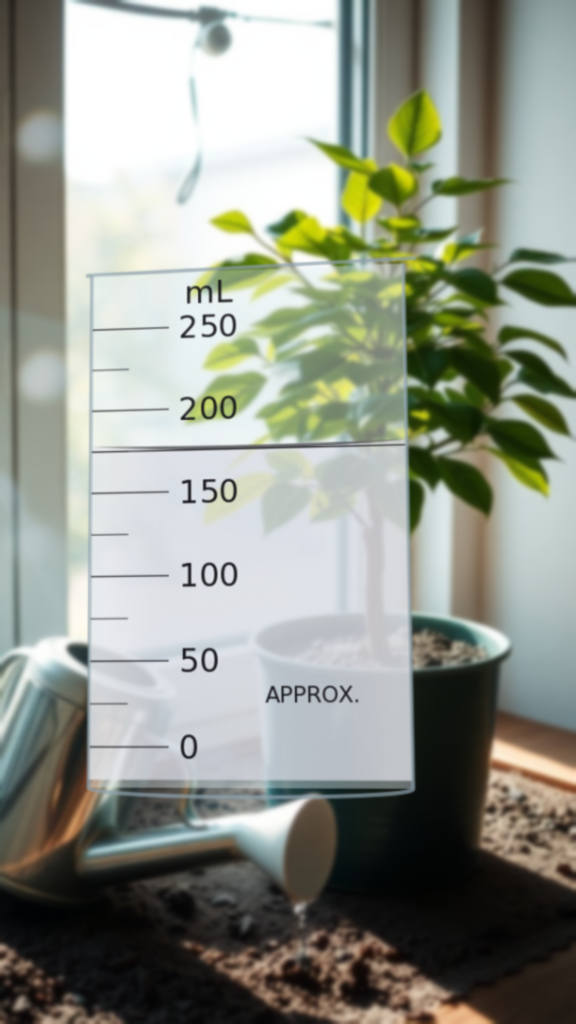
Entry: 175 mL
